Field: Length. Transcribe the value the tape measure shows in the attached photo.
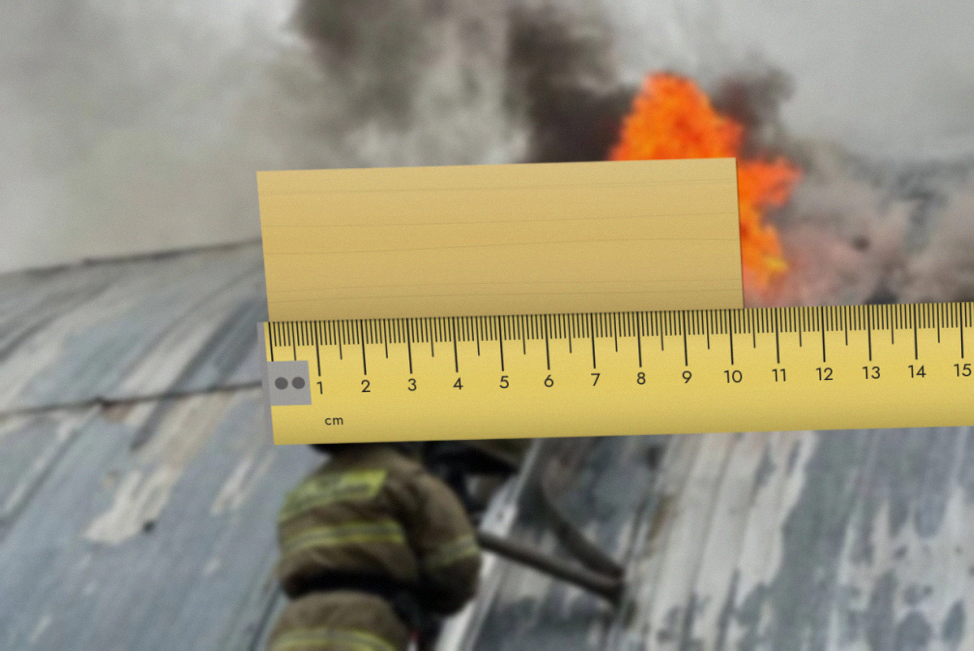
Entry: 10.3 cm
